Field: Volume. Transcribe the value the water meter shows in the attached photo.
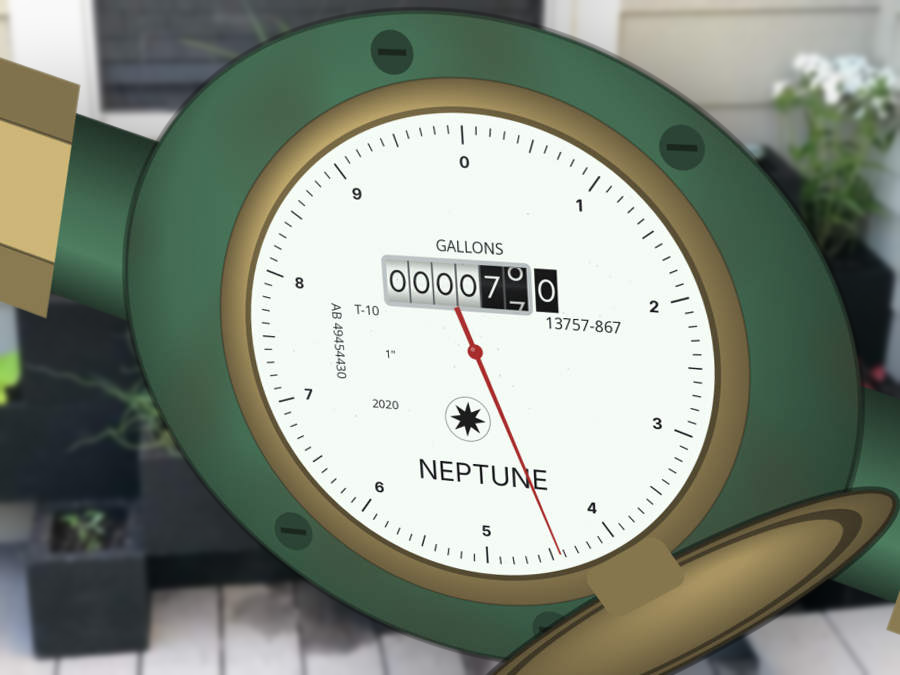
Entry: 764.4 gal
